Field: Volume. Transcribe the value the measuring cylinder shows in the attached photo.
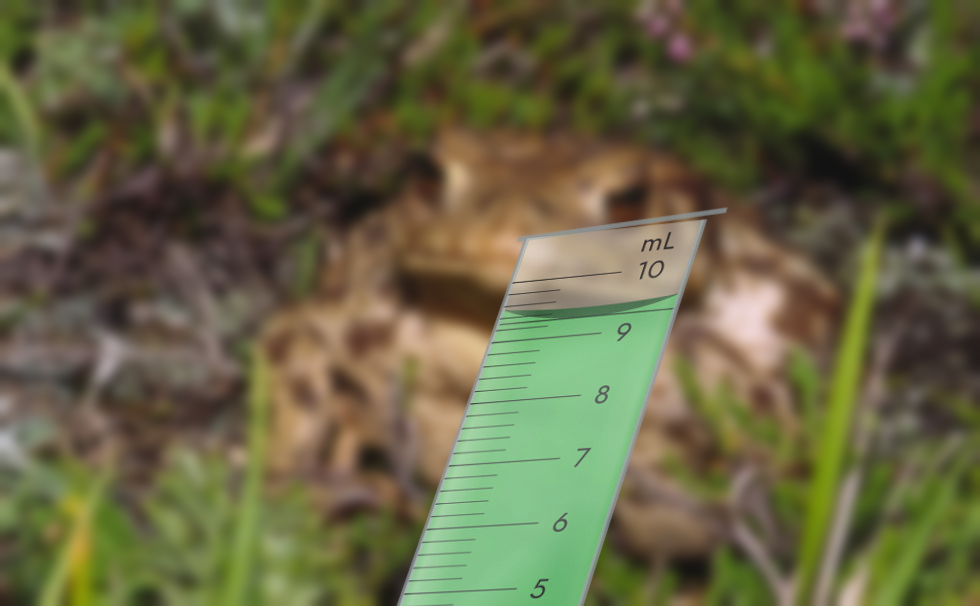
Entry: 9.3 mL
